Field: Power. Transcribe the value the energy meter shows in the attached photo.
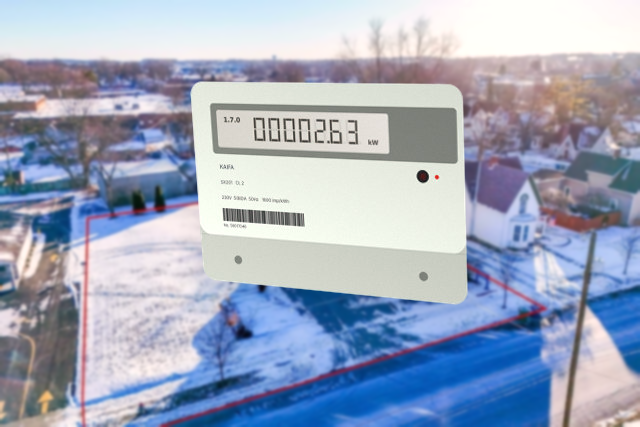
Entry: 2.63 kW
